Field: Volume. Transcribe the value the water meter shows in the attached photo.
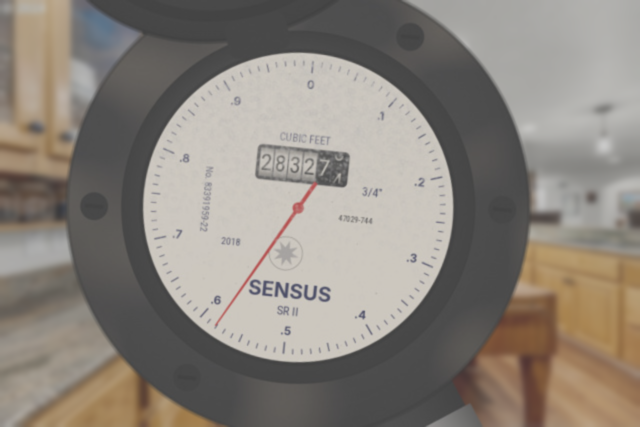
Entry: 283273.58 ft³
